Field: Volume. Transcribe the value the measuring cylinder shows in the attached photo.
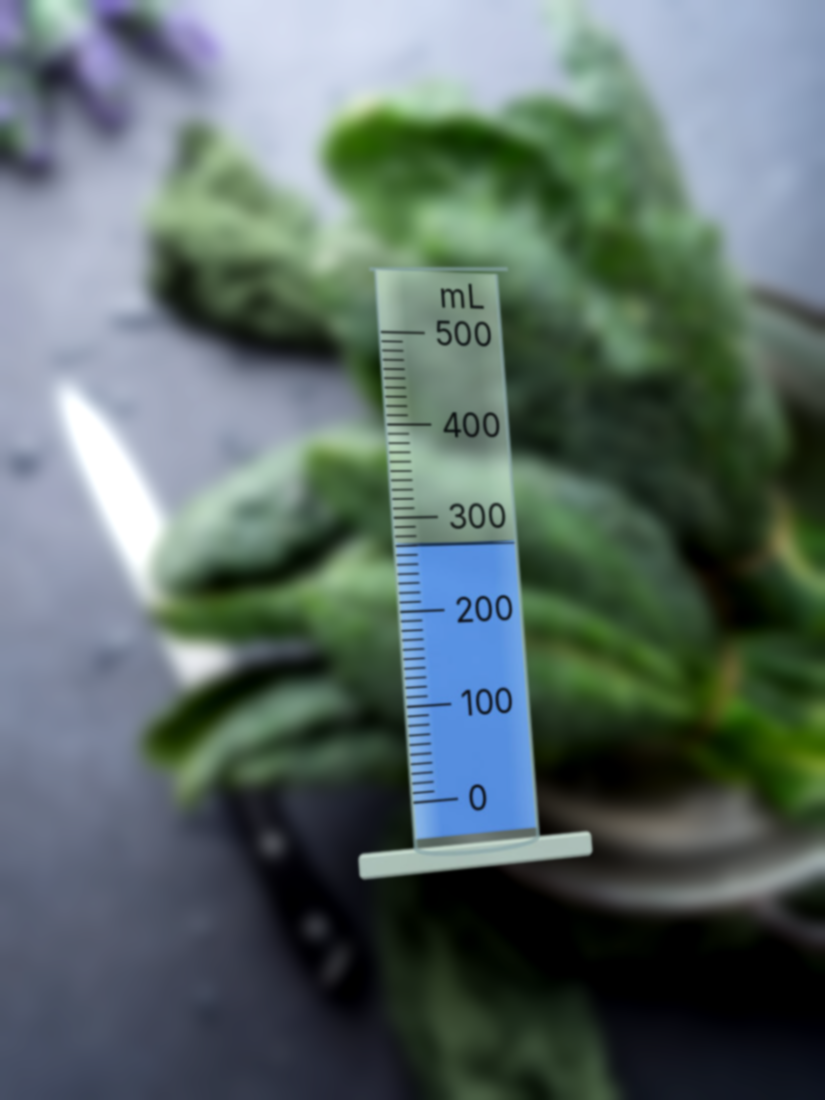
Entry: 270 mL
